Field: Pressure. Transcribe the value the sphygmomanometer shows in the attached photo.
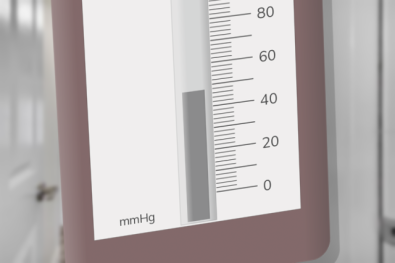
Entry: 48 mmHg
